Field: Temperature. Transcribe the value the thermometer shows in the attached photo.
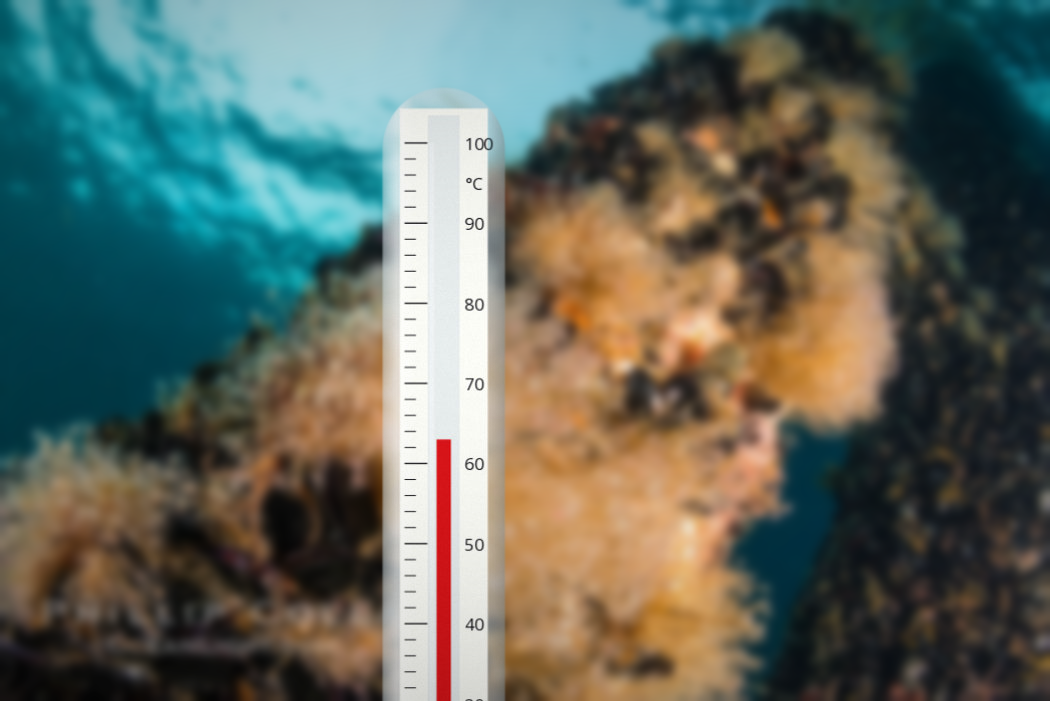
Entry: 63 °C
